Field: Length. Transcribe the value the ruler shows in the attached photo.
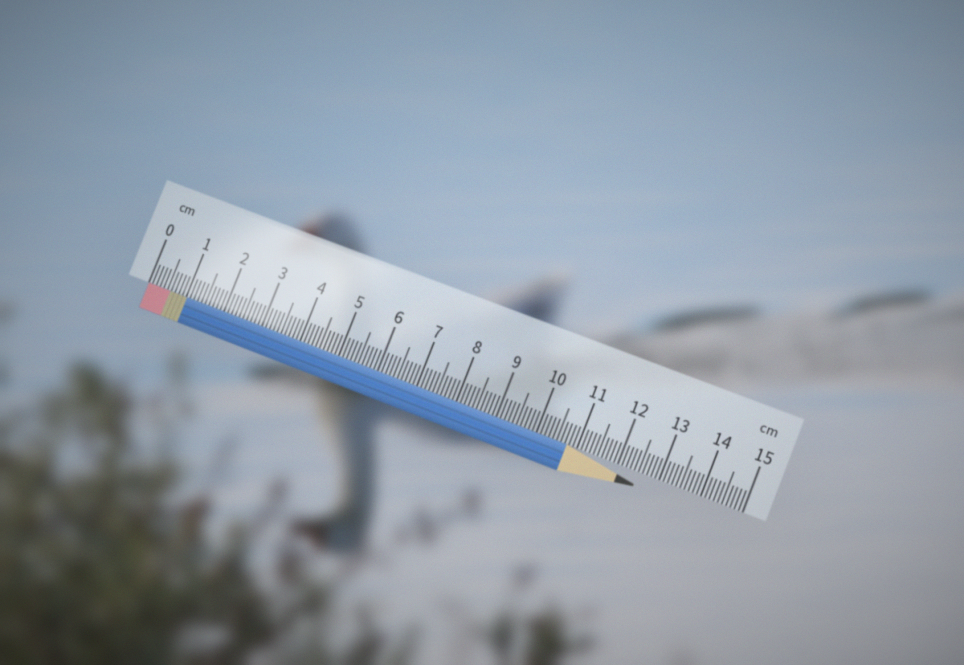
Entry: 12.5 cm
